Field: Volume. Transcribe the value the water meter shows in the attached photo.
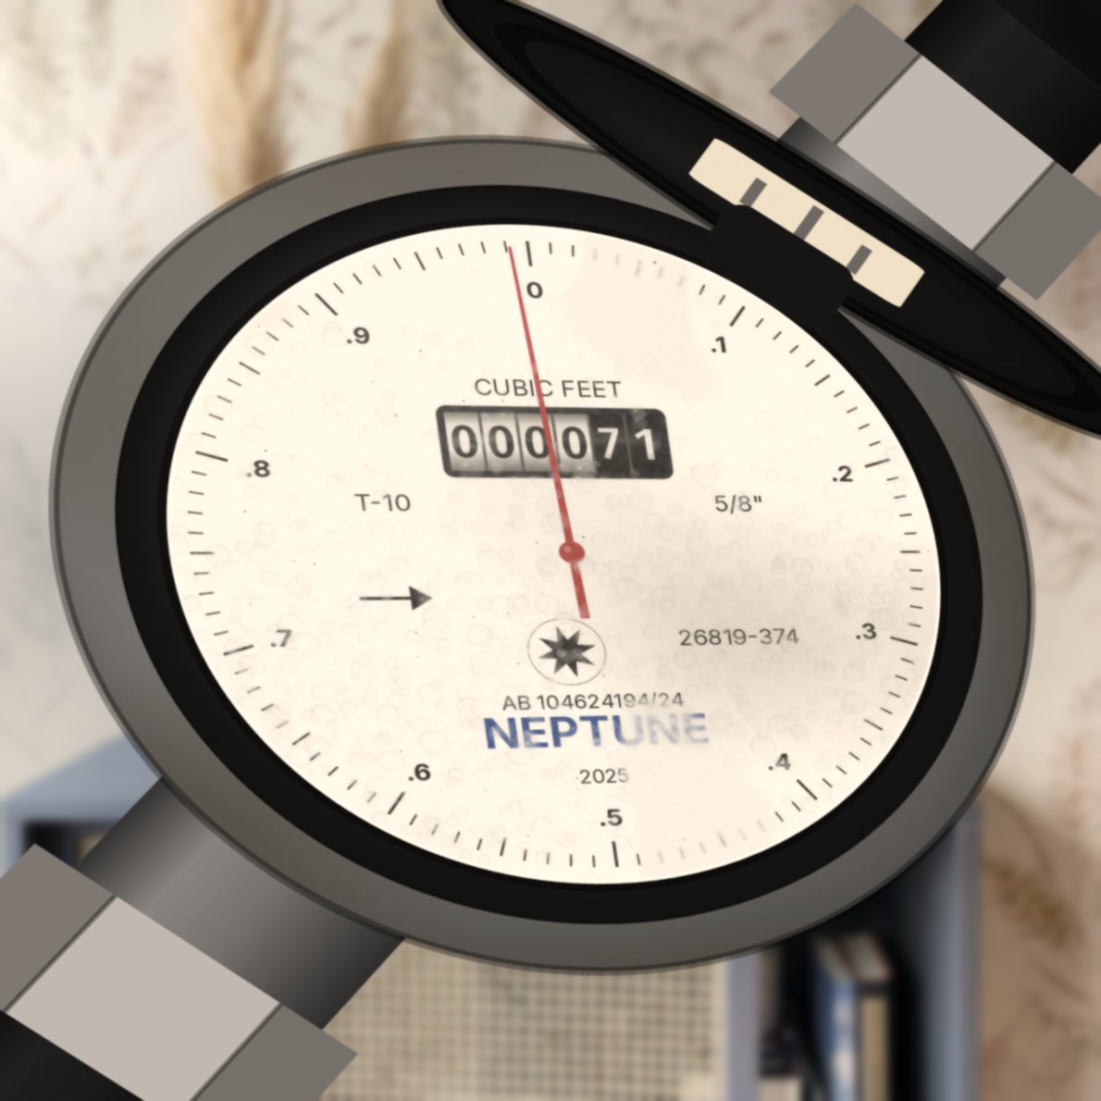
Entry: 70.99 ft³
